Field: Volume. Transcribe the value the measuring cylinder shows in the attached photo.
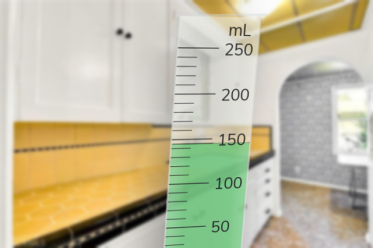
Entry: 145 mL
